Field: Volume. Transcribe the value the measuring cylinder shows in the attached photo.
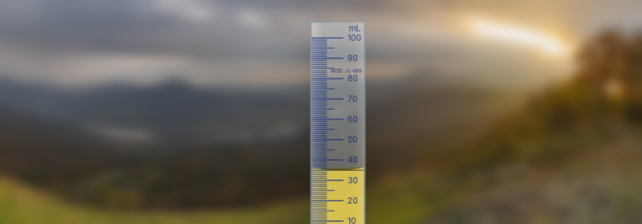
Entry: 35 mL
